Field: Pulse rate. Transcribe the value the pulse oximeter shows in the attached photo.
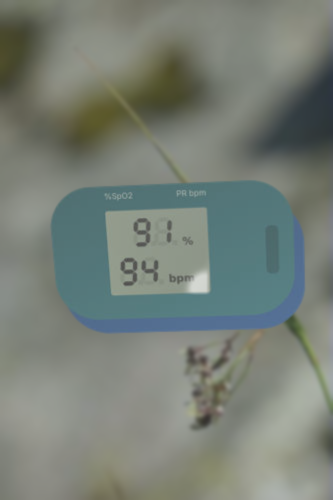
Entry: 94 bpm
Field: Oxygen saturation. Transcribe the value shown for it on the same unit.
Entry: 91 %
